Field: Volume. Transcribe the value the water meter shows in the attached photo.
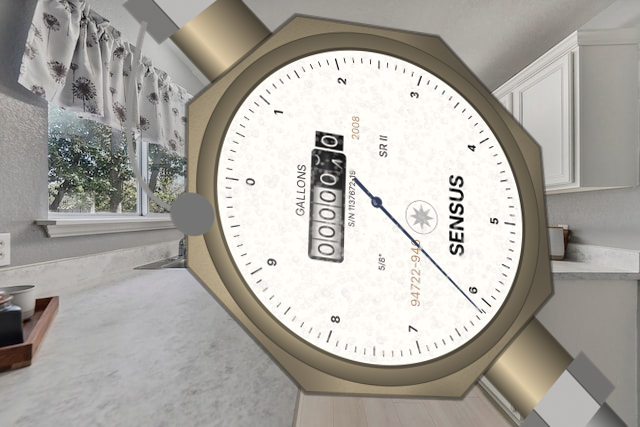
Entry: 36.1 gal
